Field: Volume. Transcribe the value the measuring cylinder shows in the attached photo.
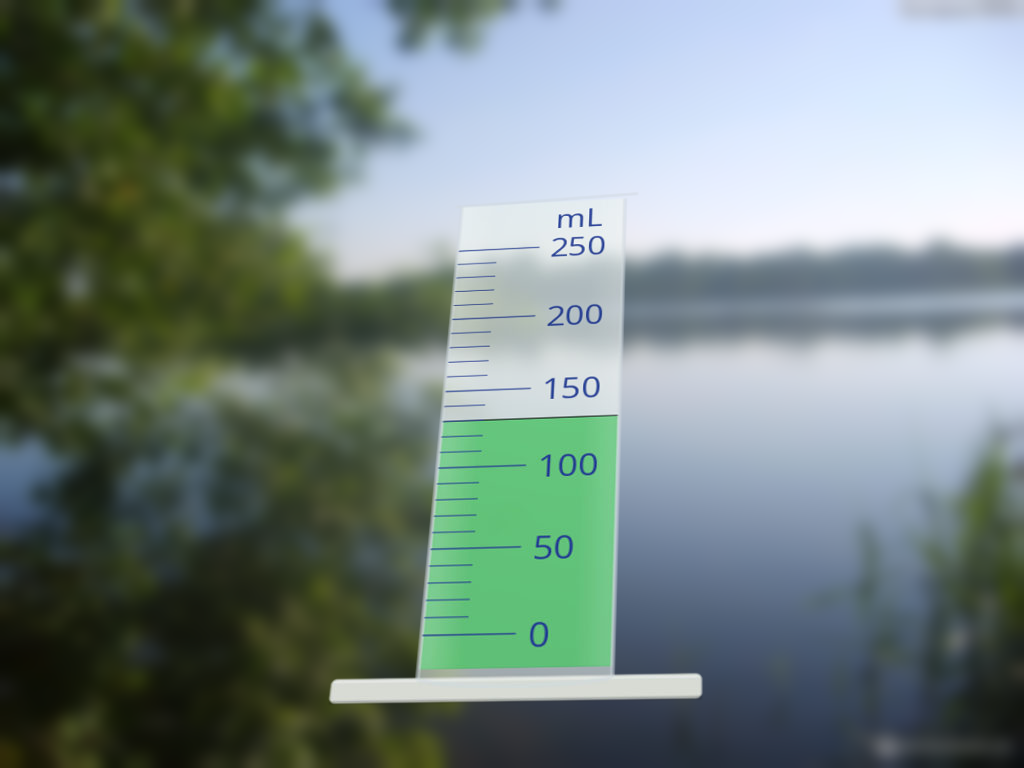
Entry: 130 mL
